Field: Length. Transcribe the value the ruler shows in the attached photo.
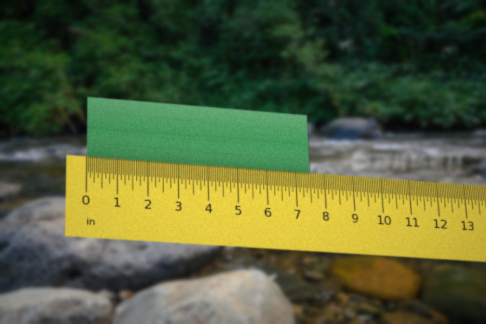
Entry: 7.5 in
